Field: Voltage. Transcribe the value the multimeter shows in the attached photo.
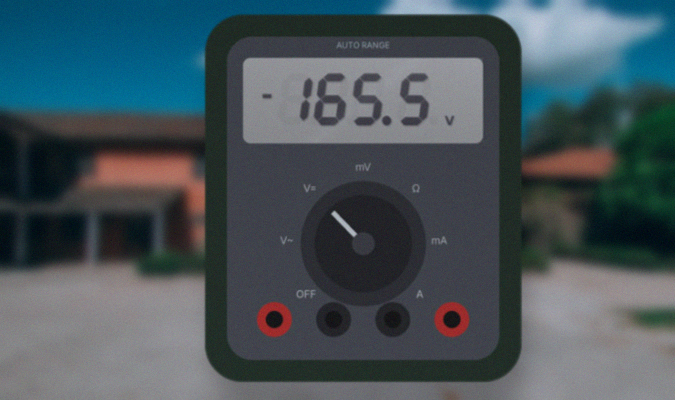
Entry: -165.5 V
